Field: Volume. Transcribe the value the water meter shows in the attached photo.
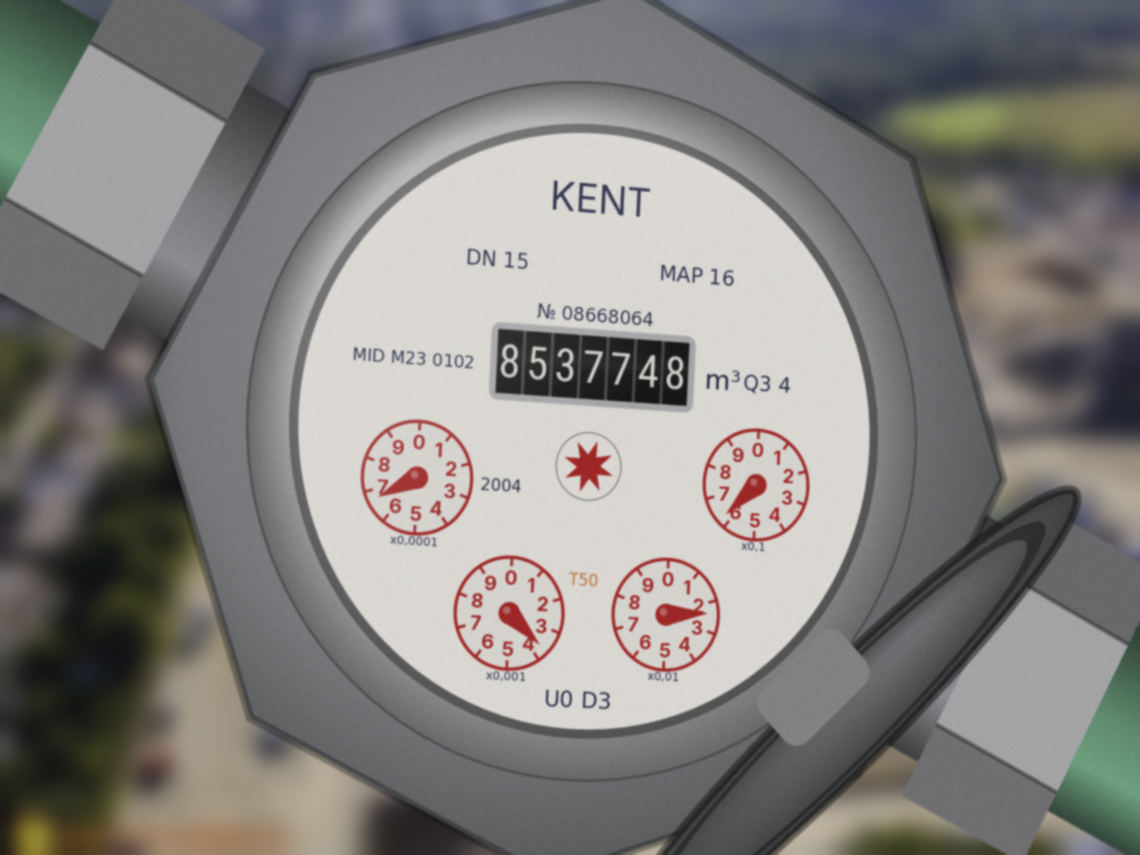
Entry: 8537748.6236 m³
